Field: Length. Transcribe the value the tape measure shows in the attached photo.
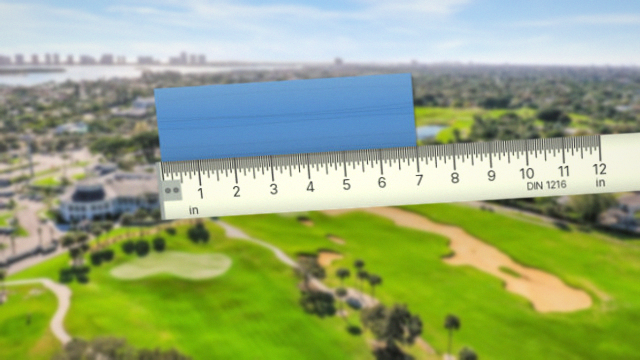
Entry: 7 in
